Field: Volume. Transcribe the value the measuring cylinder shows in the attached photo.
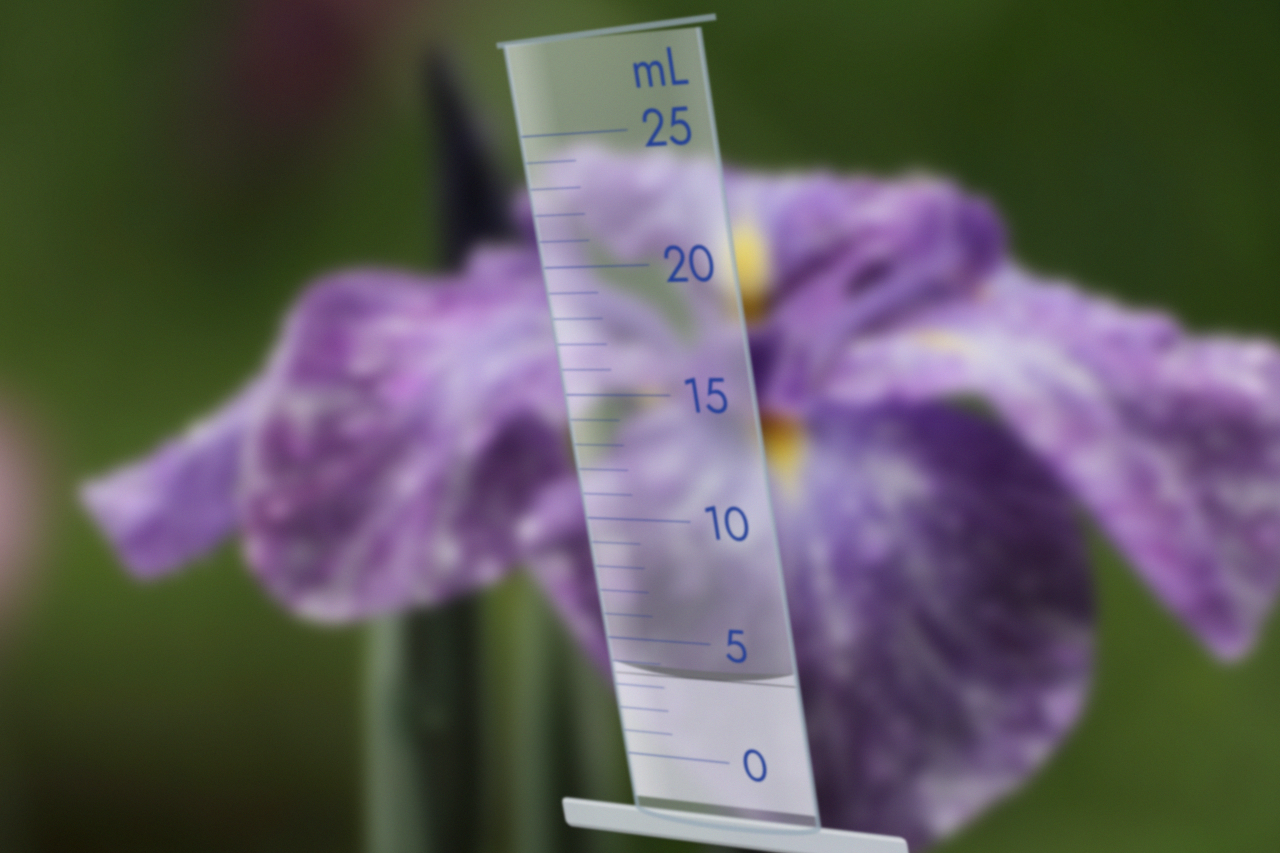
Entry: 3.5 mL
